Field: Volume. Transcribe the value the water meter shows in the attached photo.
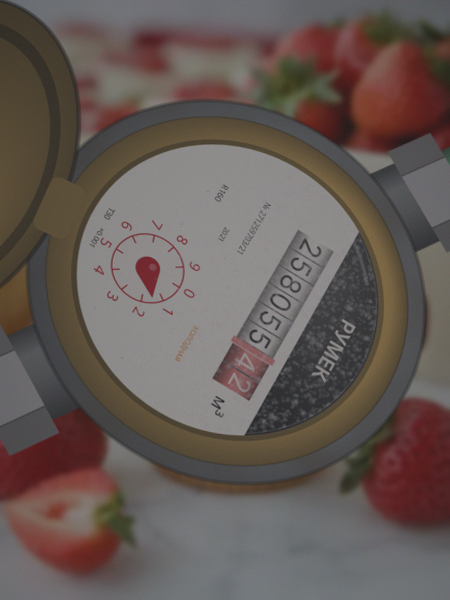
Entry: 258055.421 m³
